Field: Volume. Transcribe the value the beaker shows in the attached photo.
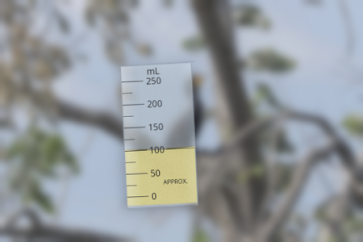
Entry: 100 mL
